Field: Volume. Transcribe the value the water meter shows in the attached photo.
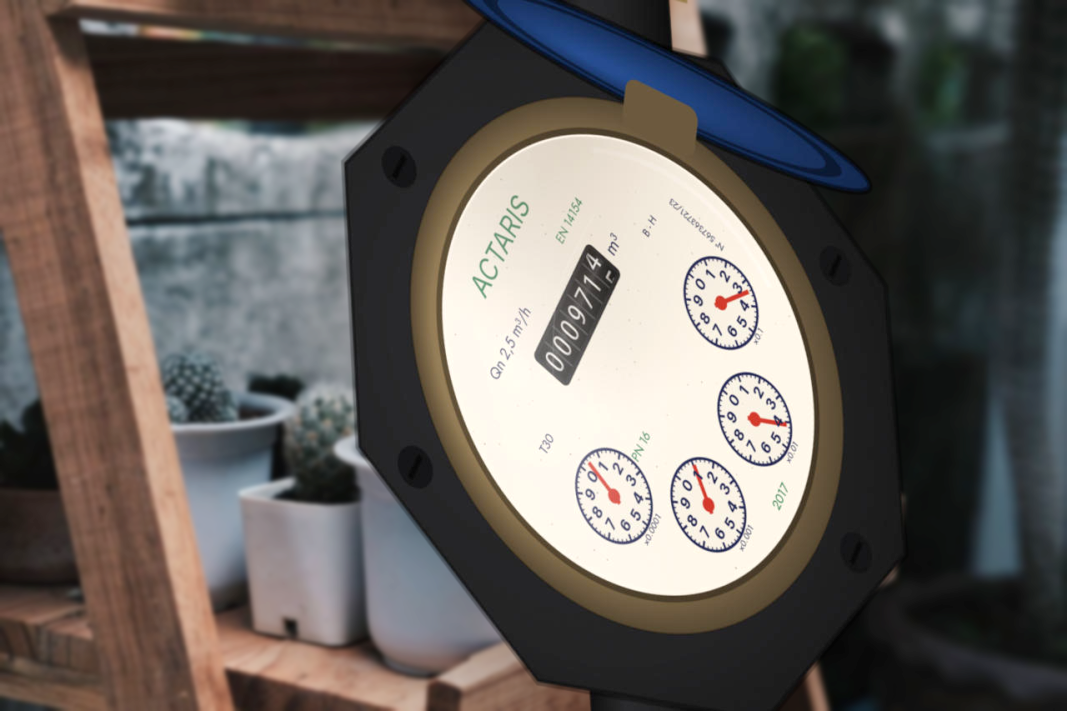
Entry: 9714.3410 m³
